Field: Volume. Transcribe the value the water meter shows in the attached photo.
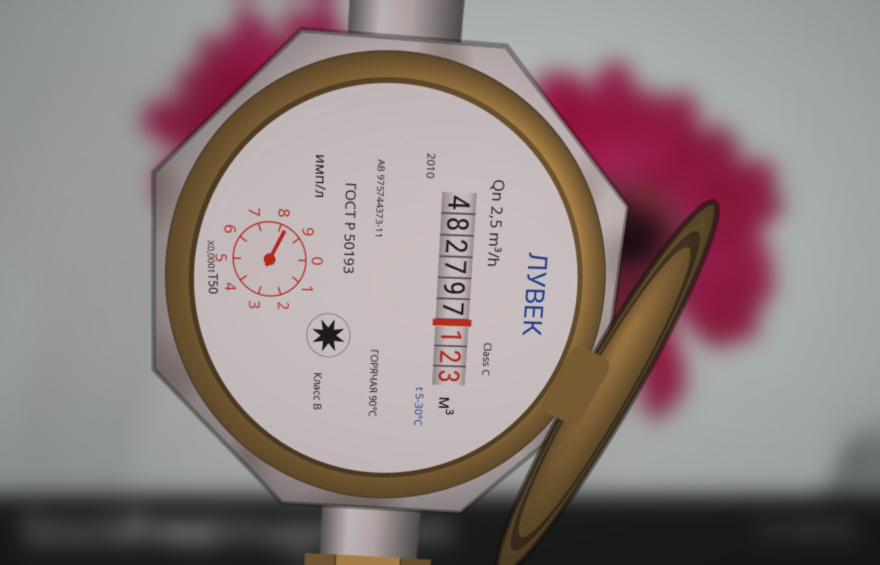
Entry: 482797.1238 m³
